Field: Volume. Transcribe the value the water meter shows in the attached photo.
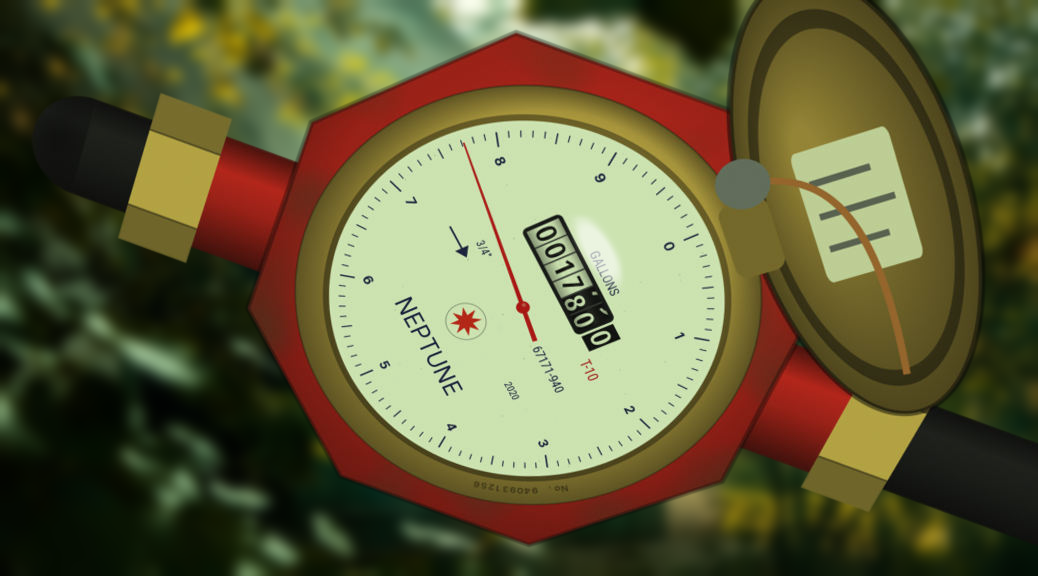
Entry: 17797.7 gal
